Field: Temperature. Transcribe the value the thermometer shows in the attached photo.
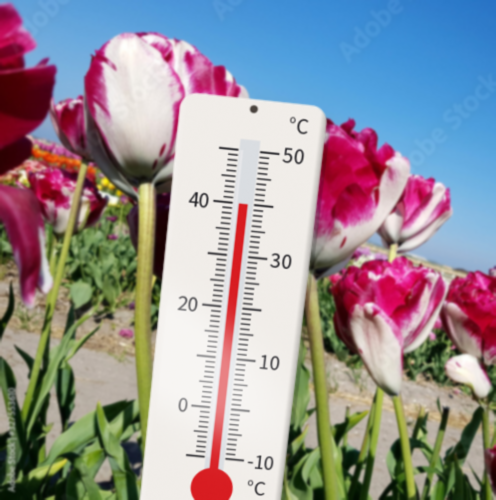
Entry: 40 °C
